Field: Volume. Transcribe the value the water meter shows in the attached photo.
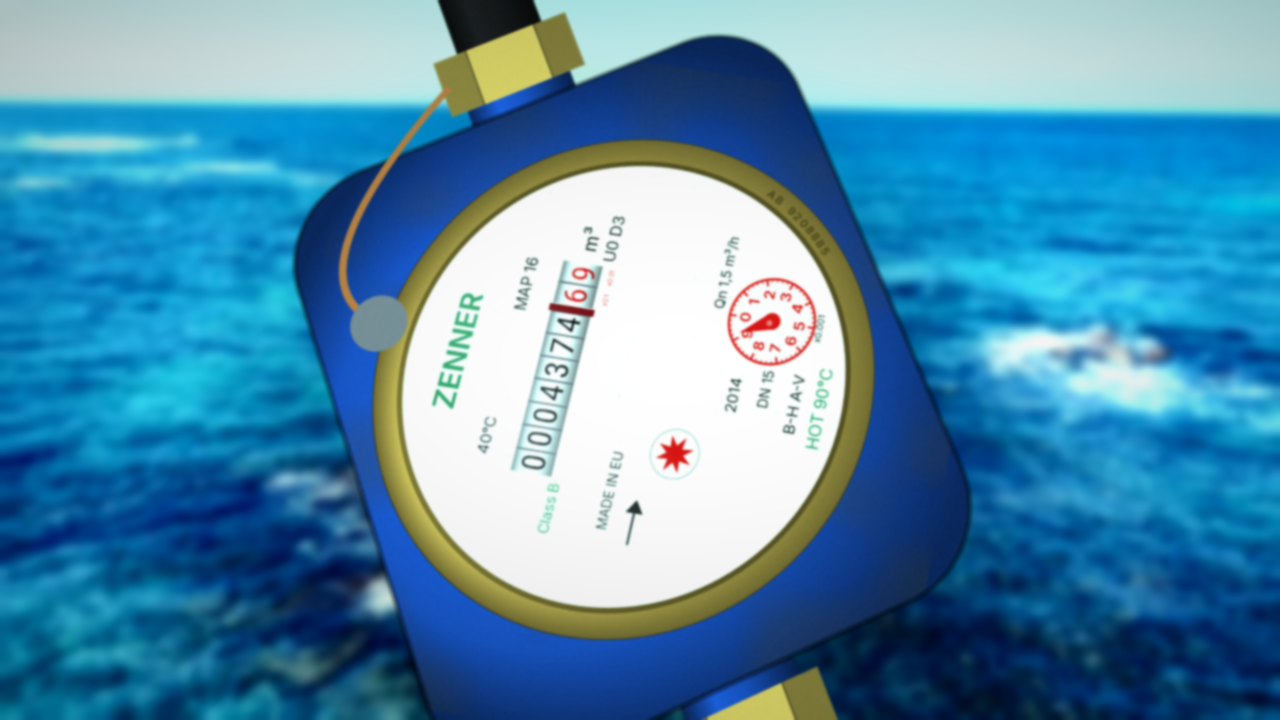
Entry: 4374.689 m³
